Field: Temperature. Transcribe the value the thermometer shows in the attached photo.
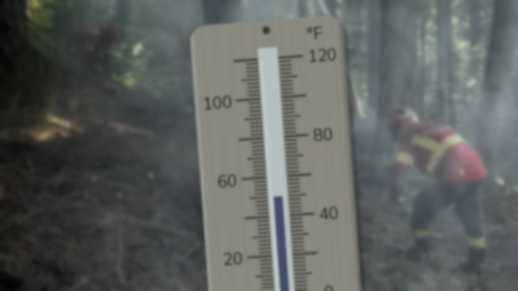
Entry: 50 °F
